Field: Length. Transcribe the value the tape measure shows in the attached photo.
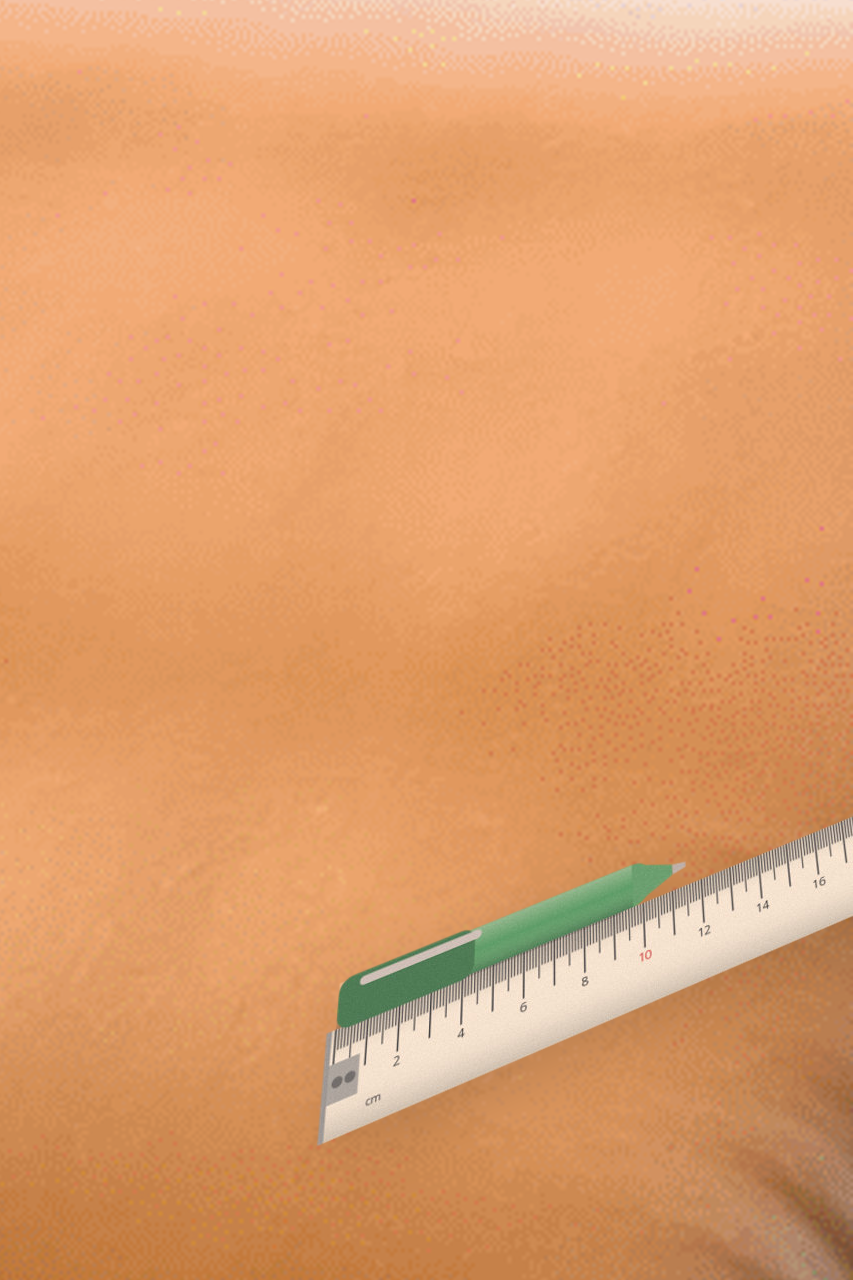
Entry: 11.5 cm
